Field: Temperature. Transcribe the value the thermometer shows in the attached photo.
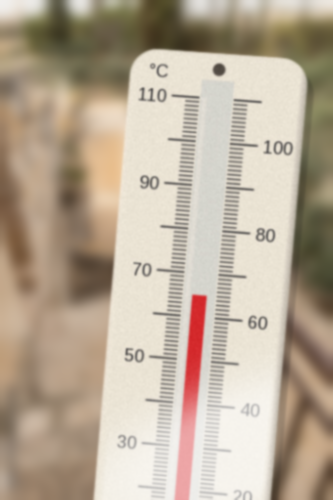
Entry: 65 °C
